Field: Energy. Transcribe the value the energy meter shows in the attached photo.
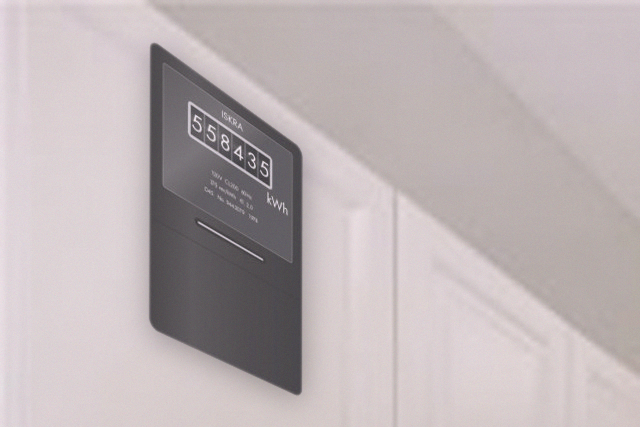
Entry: 558435 kWh
